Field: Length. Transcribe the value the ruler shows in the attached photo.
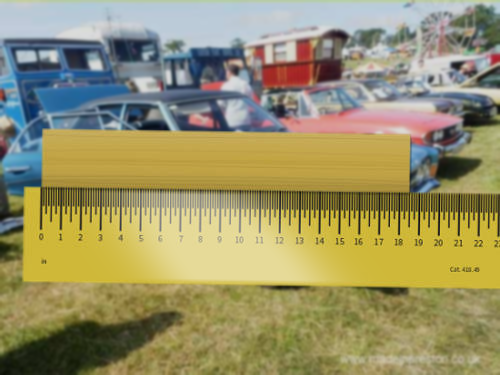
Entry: 18.5 in
